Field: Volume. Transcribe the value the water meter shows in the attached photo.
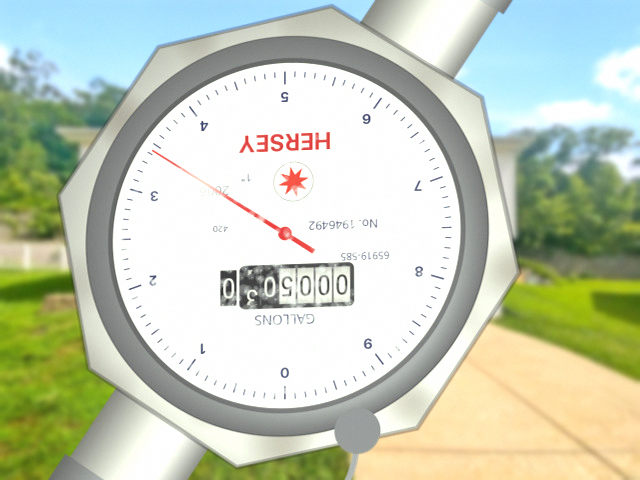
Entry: 5033.4 gal
